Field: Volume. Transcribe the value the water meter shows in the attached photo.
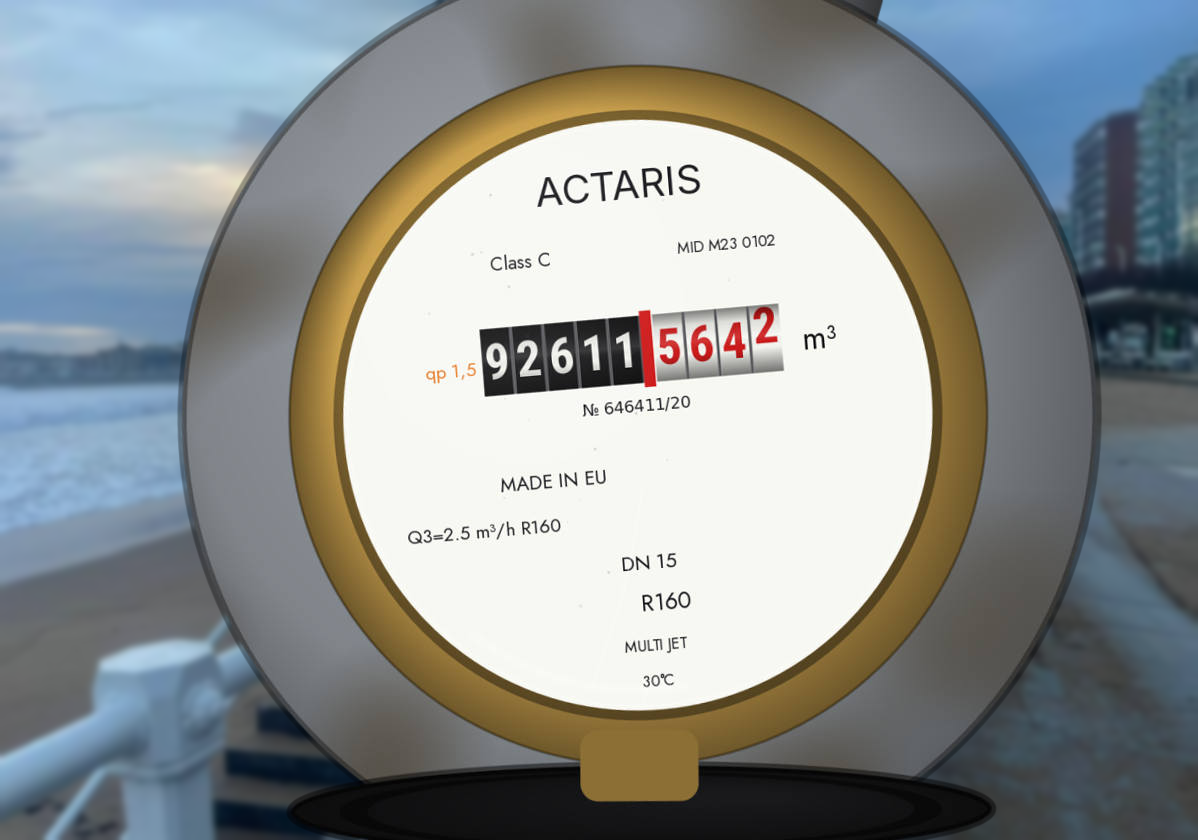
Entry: 92611.5642 m³
